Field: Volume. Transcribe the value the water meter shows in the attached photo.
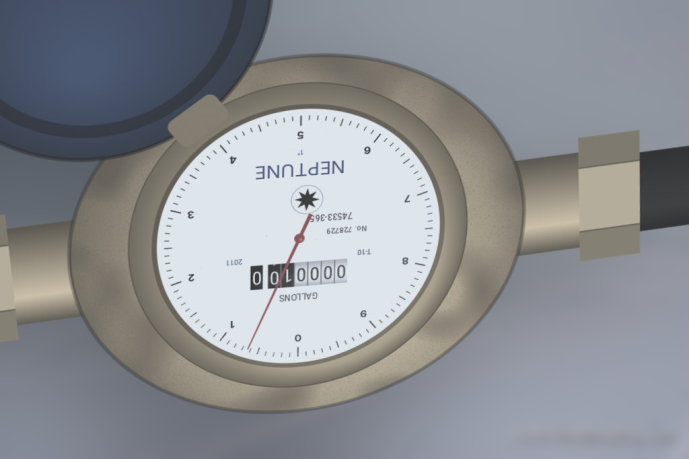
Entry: 100.6 gal
